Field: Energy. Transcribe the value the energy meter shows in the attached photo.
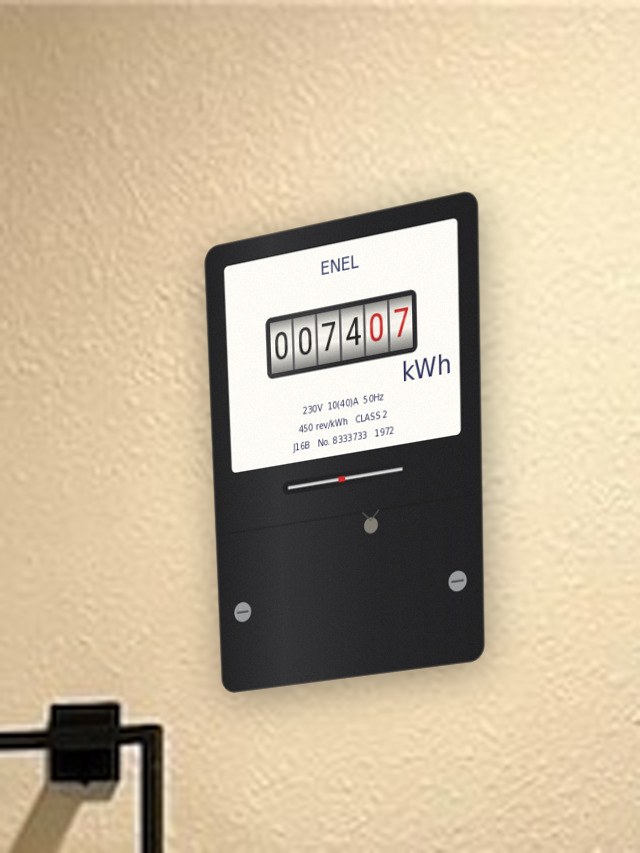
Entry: 74.07 kWh
